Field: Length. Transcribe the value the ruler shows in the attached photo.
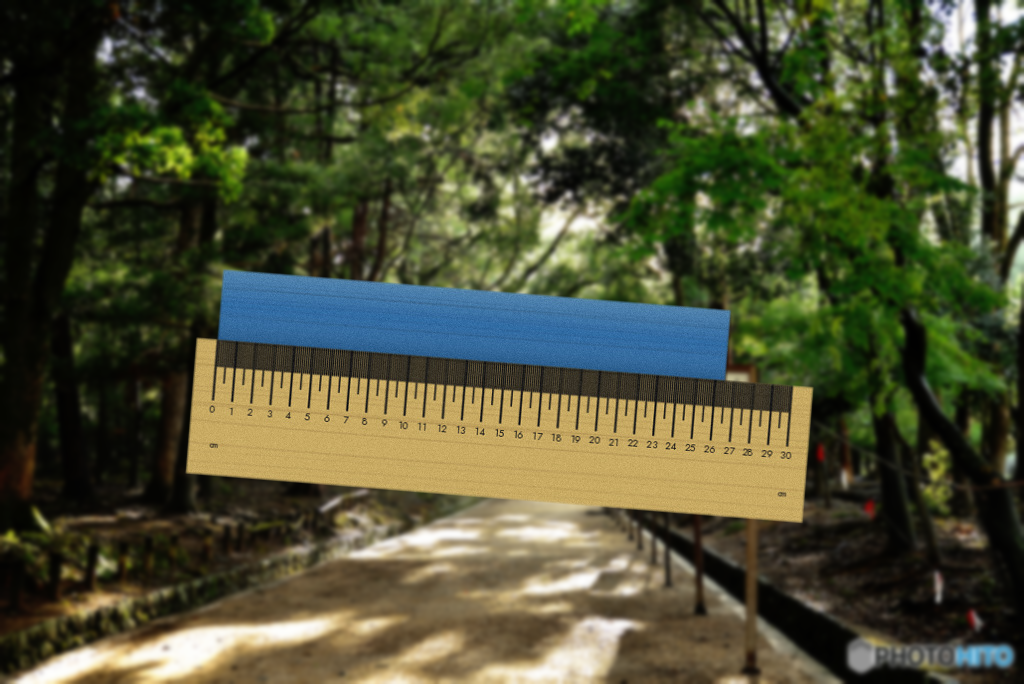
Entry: 26.5 cm
